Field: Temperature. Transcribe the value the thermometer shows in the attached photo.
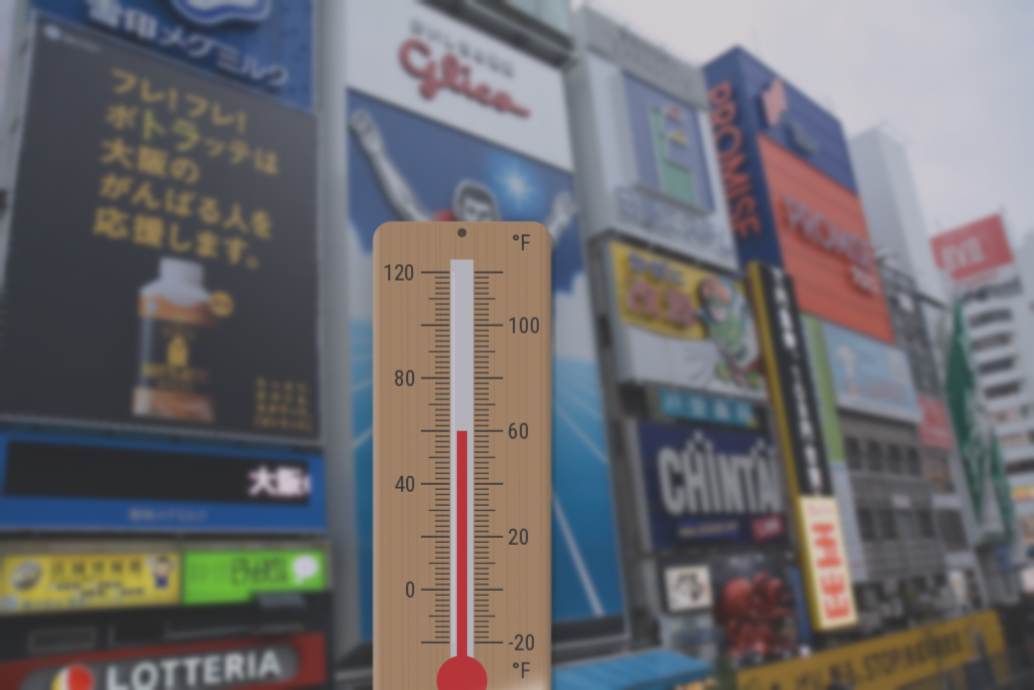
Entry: 60 °F
